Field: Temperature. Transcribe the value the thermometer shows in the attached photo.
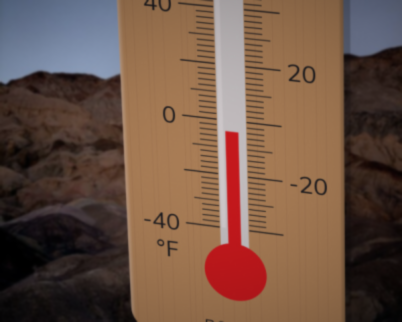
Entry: -4 °F
